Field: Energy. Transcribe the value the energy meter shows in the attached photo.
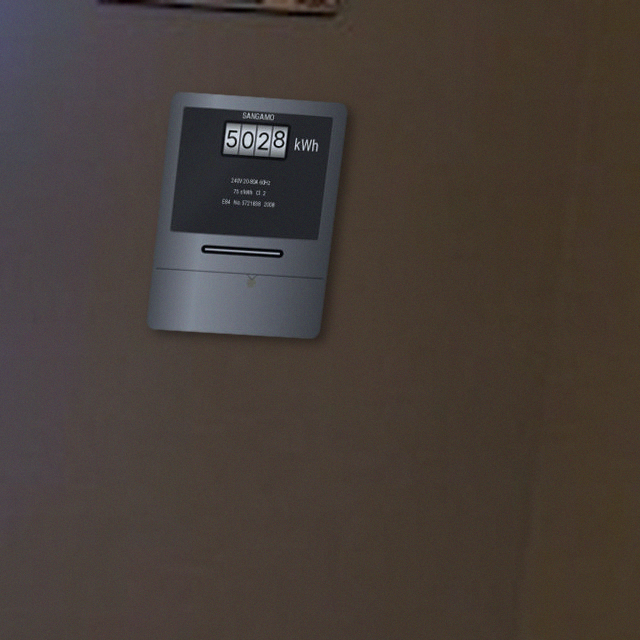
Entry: 5028 kWh
